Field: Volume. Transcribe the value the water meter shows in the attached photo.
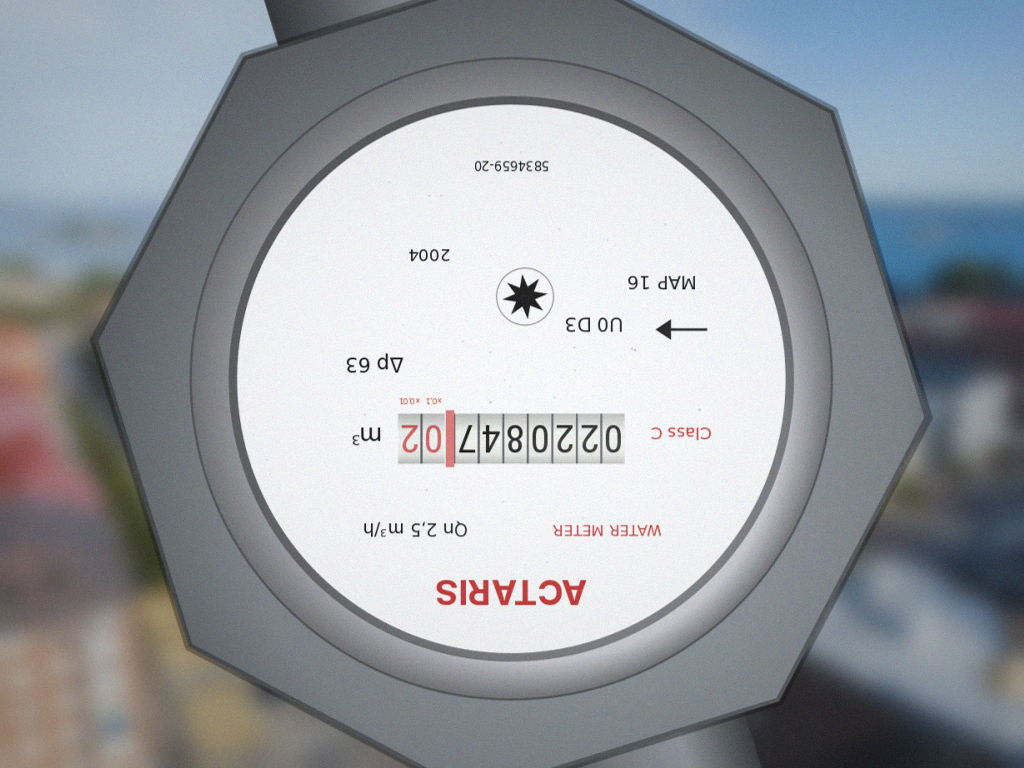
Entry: 220847.02 m³
